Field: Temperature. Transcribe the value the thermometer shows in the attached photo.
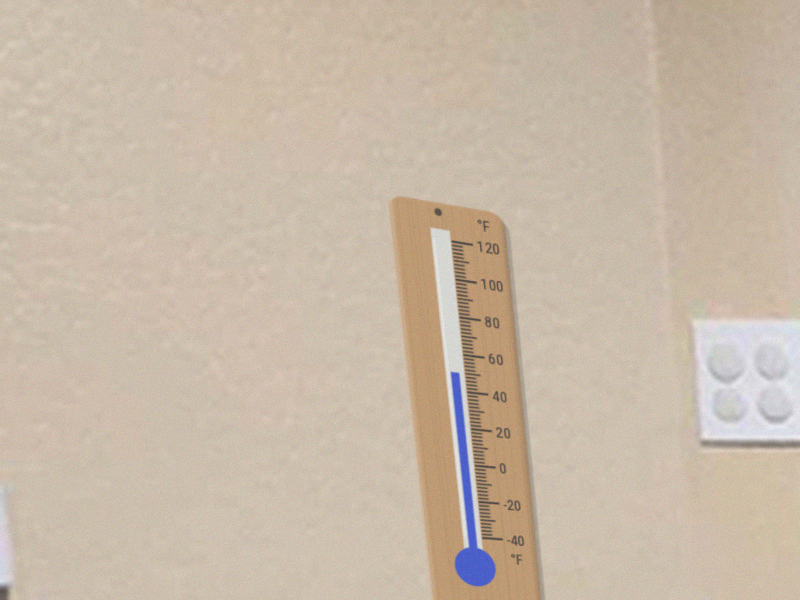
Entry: 50 °F
